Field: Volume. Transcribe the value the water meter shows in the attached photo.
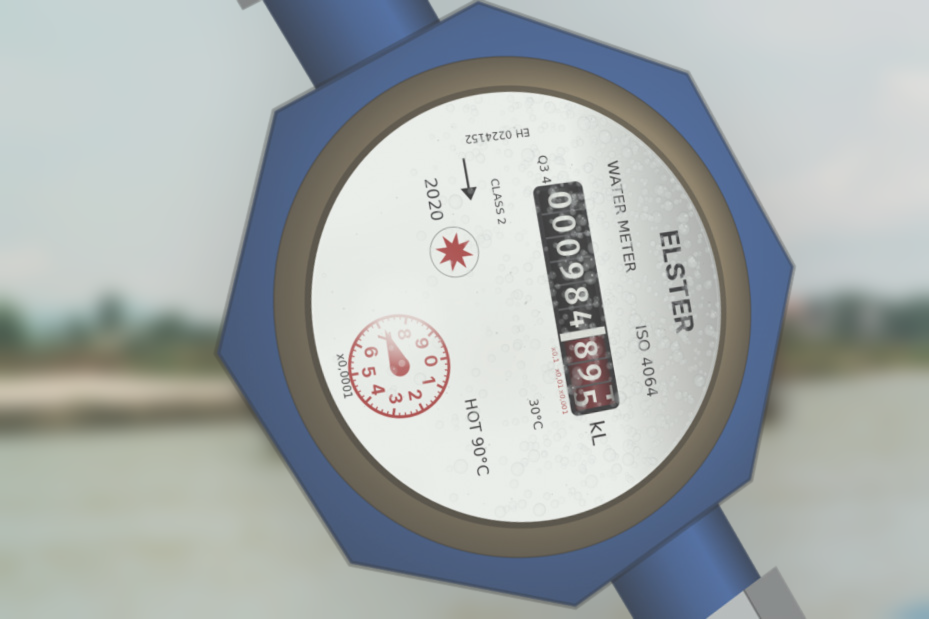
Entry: 984.8947 kL
